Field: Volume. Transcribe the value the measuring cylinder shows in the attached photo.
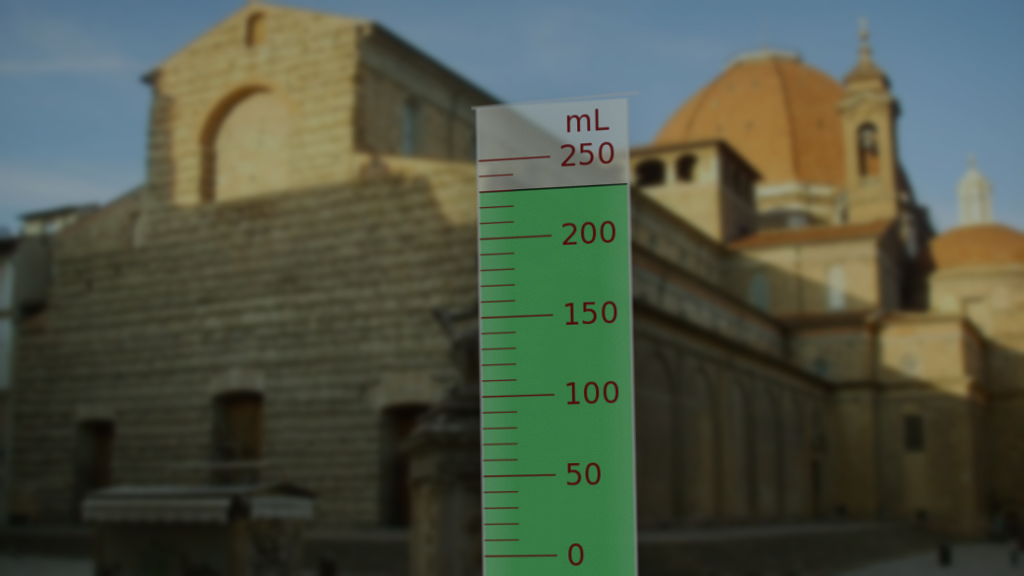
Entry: 230 mL
